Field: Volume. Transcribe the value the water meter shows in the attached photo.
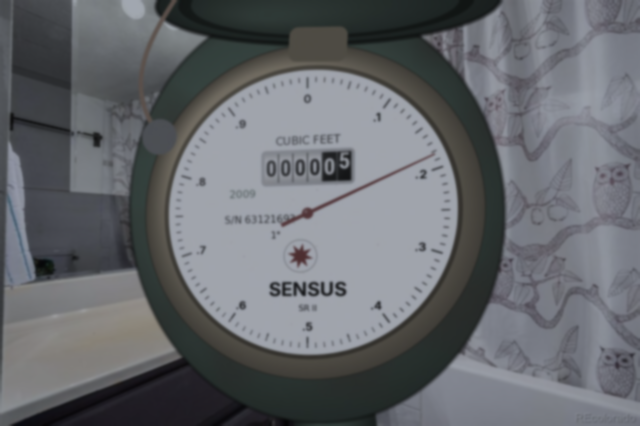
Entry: 5.18 ft³
